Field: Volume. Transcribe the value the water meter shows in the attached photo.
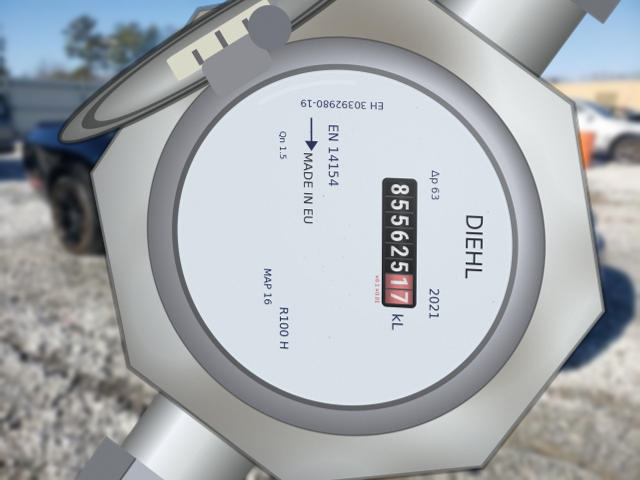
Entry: 855625.17 kL
